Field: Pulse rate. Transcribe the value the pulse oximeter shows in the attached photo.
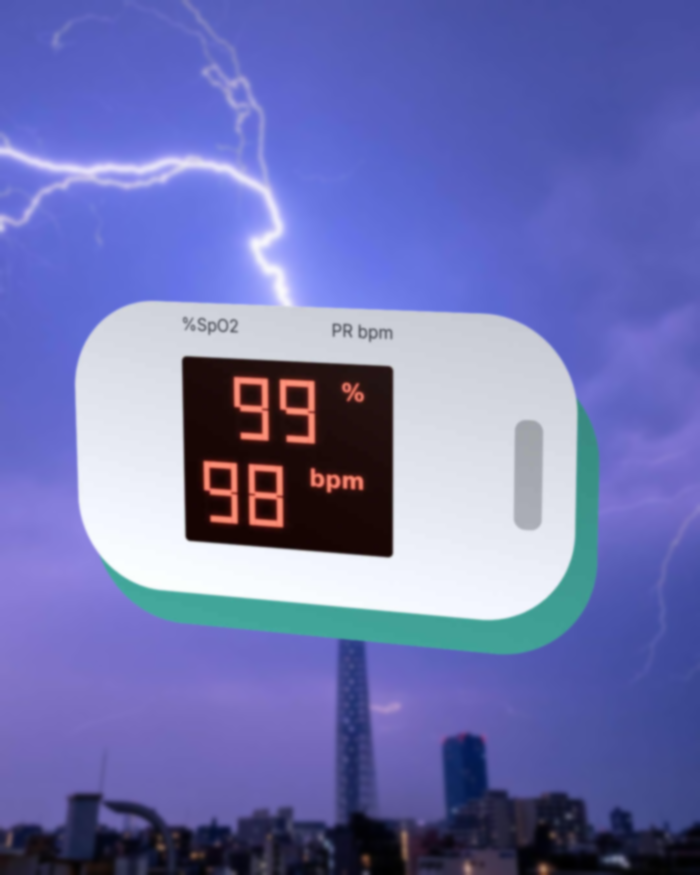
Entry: 98 bpm
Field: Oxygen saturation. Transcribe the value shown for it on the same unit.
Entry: 99 %
